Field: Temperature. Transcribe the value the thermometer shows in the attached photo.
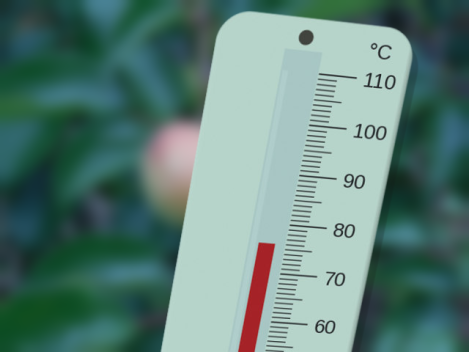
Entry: 76 °C
